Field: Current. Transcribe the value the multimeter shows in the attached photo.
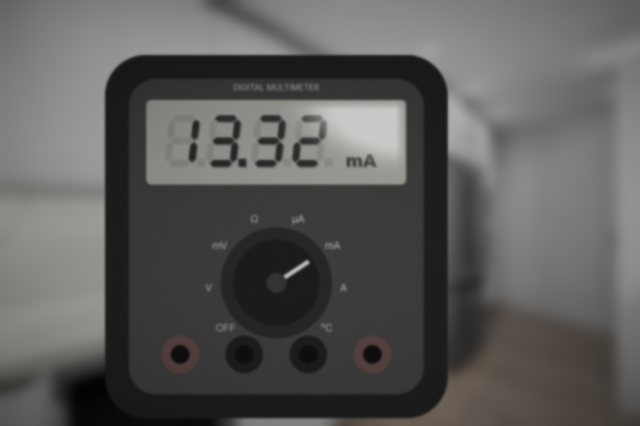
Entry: 13.32 mA
